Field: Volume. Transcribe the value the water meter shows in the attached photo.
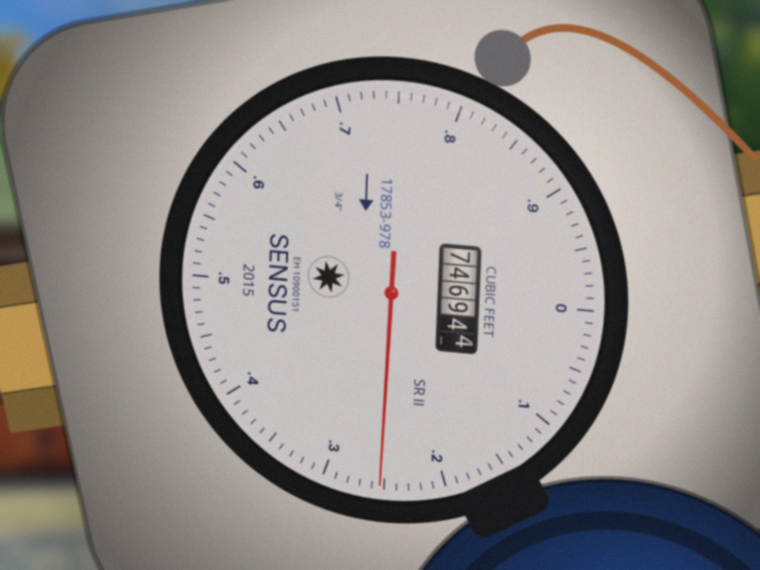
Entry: 746944.25 ft³
